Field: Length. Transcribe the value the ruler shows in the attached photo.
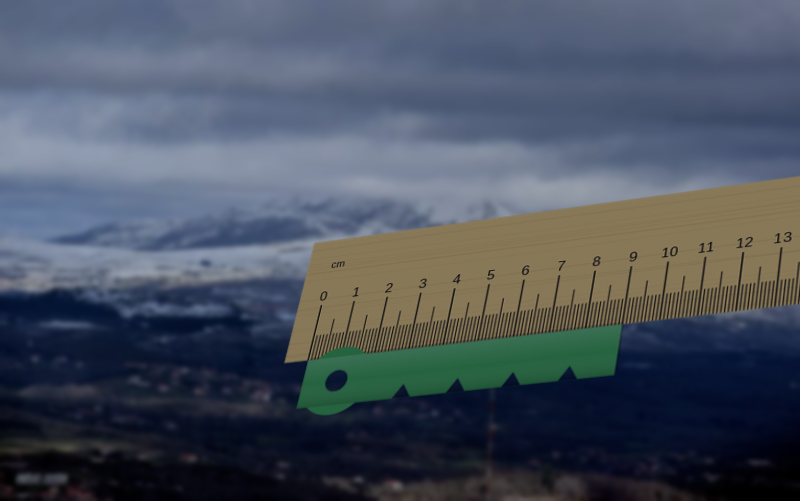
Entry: 9 cm
